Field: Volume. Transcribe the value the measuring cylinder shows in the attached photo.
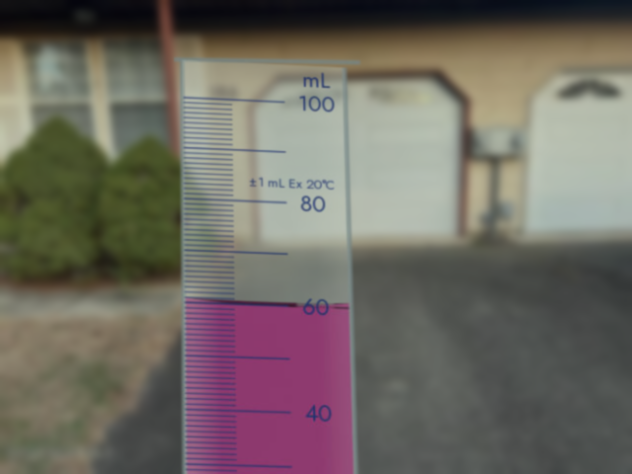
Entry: 60 mL
